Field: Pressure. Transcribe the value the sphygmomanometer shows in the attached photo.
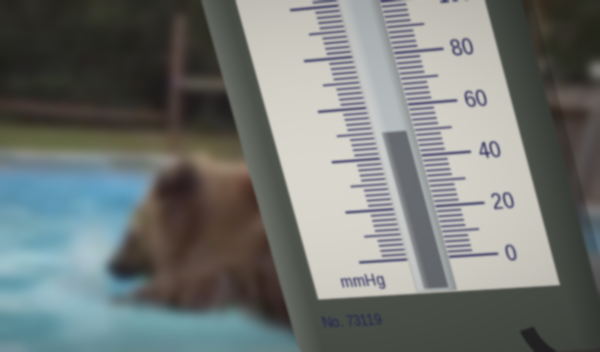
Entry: 50 mmHg
